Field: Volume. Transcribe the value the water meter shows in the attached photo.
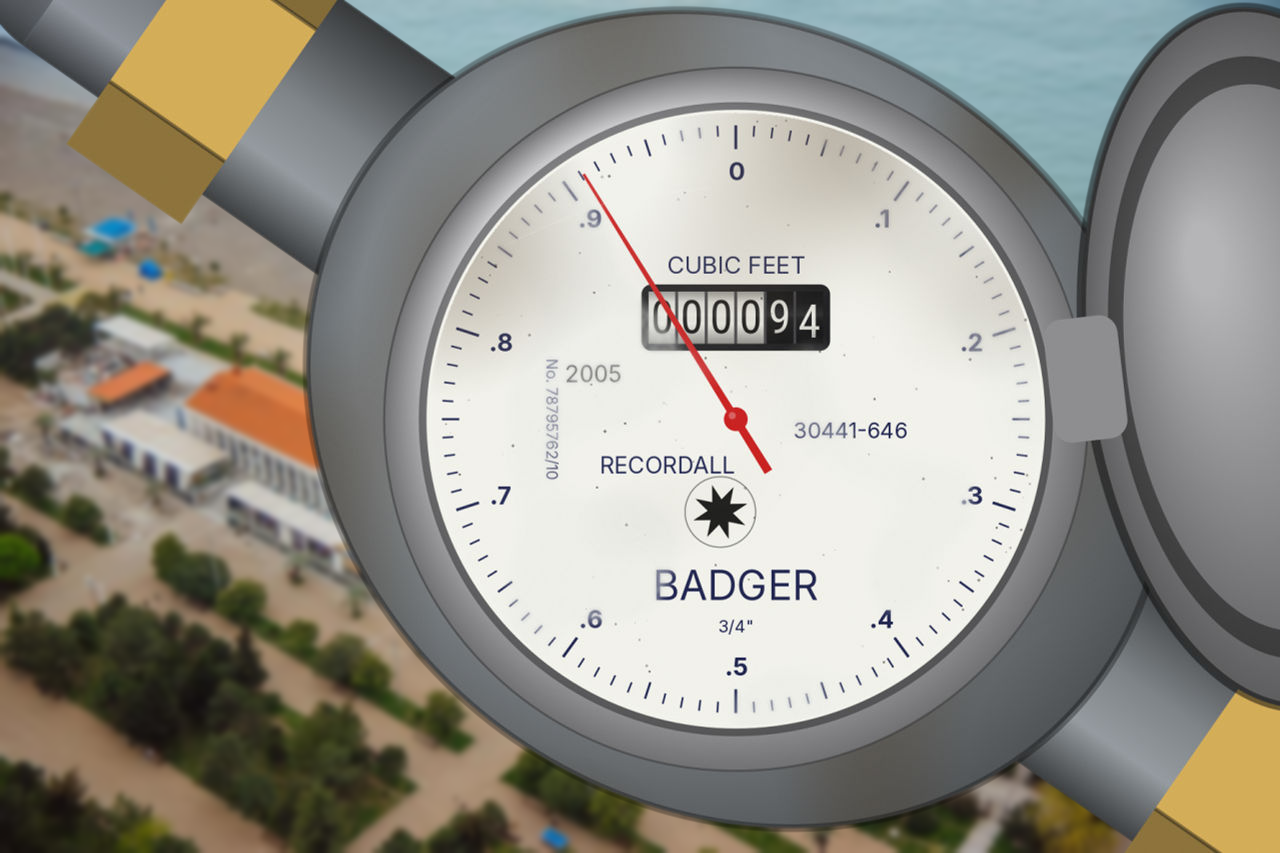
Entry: 93.91 ft³
